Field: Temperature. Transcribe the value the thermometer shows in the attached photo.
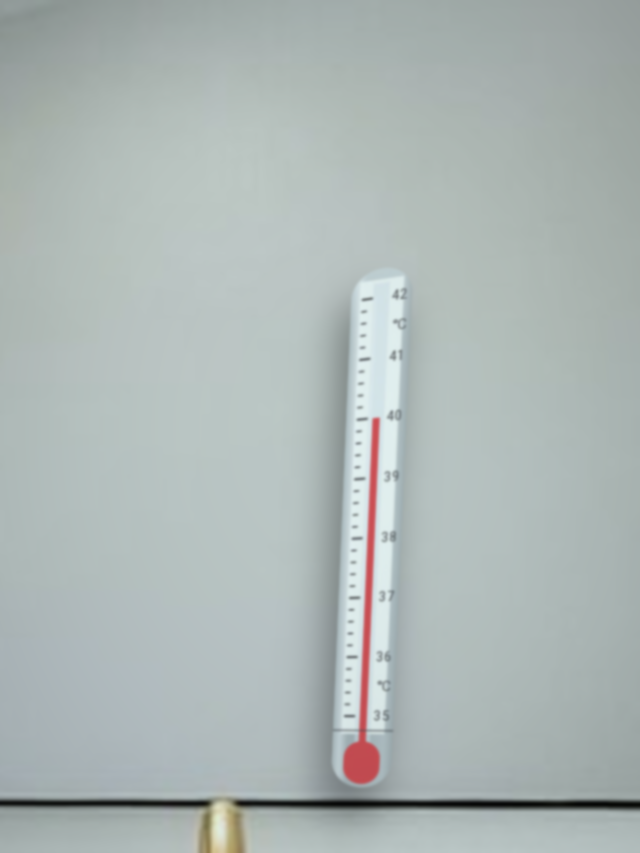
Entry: 40 °C
